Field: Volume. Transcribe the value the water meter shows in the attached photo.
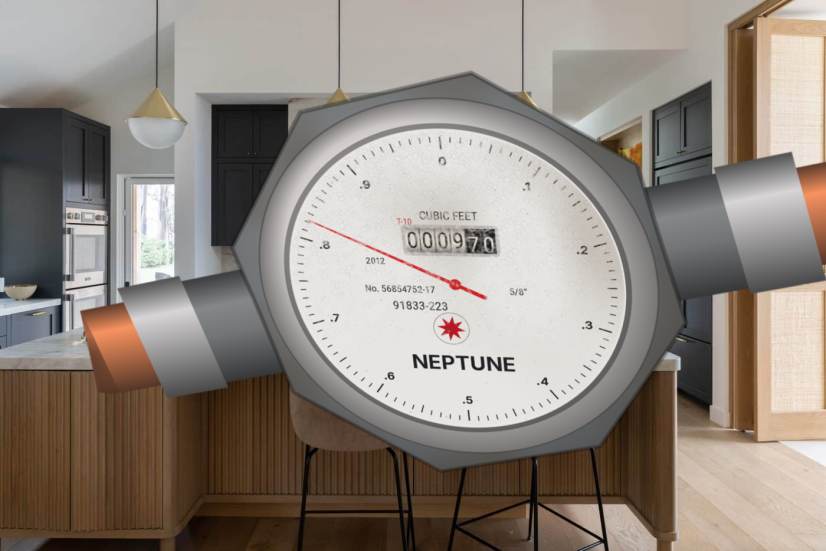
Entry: 969.82 ft³
